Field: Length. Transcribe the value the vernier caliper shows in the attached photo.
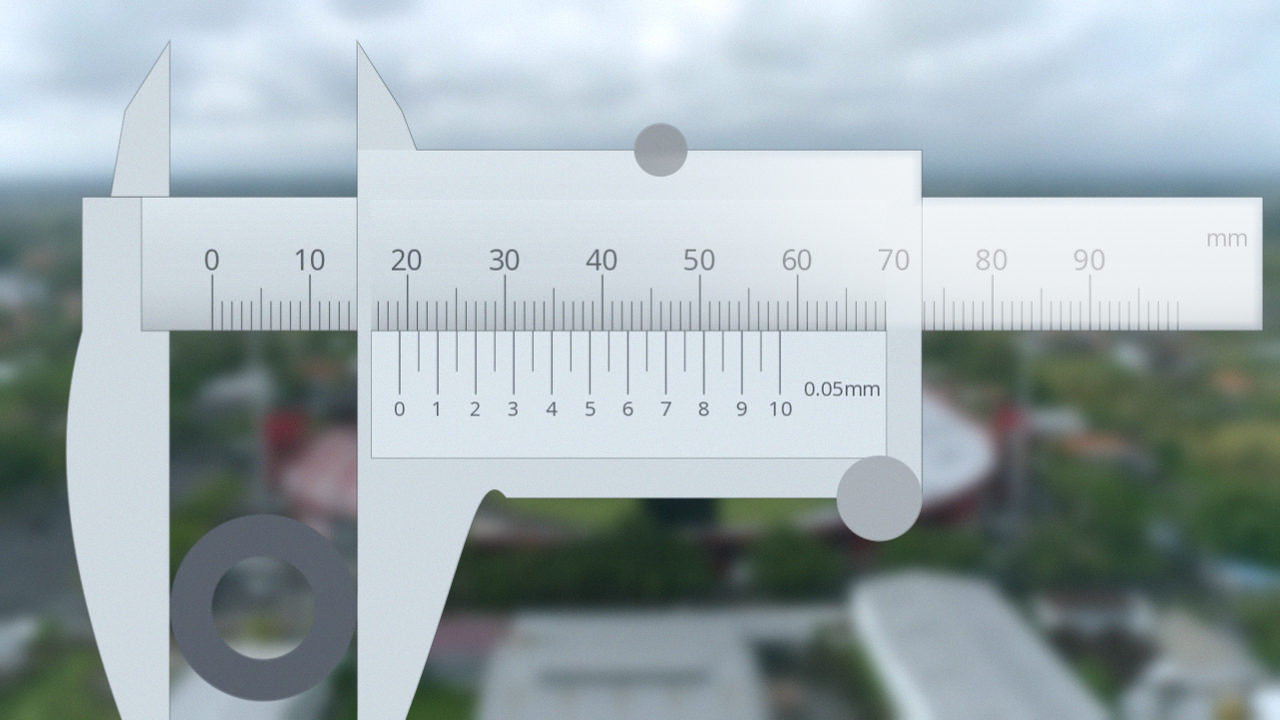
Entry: 19.2 mm
